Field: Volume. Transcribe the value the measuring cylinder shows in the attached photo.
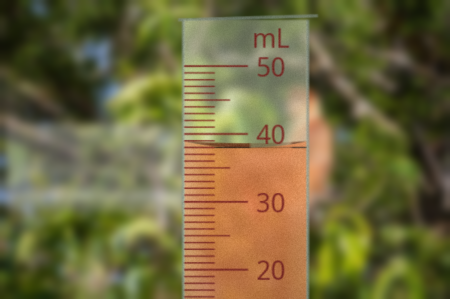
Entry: 38 mL
